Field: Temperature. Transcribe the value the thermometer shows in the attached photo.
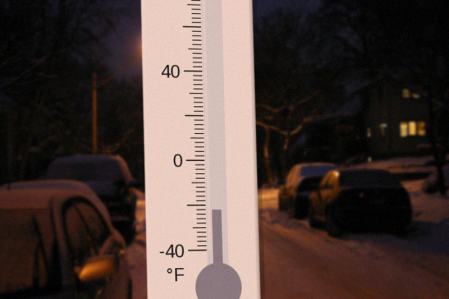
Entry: -22 °F
